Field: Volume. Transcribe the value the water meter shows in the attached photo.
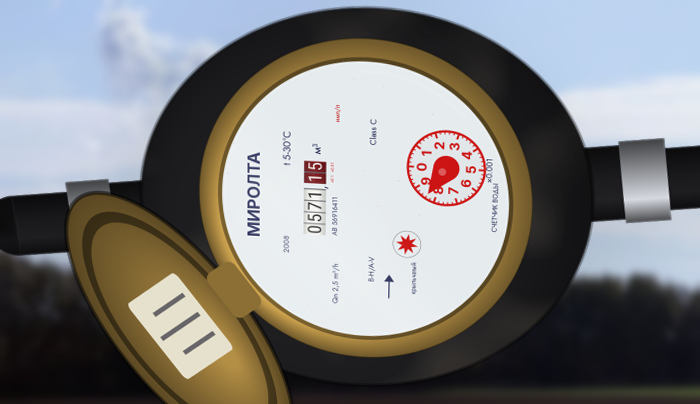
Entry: 571.158 m³
